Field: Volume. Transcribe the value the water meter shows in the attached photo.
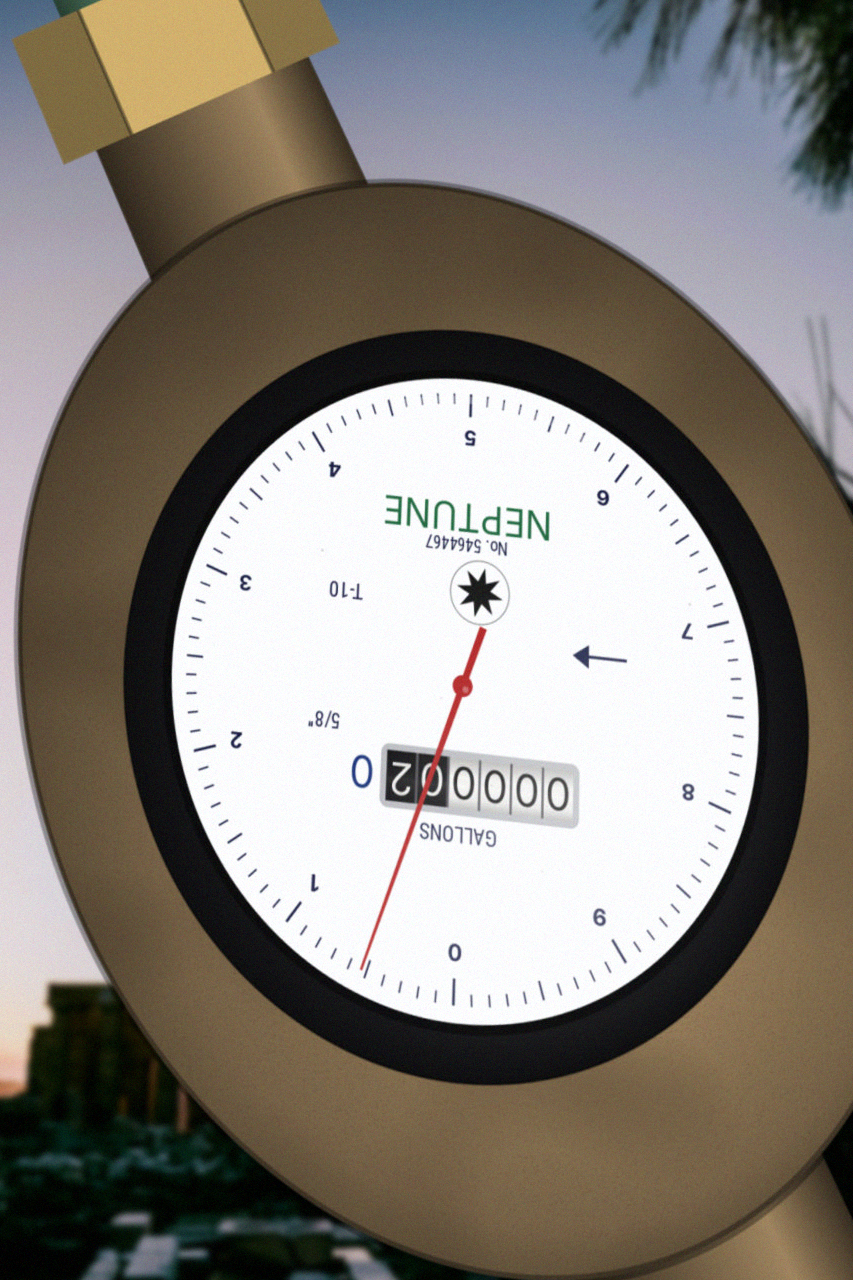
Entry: 20.5 gal
